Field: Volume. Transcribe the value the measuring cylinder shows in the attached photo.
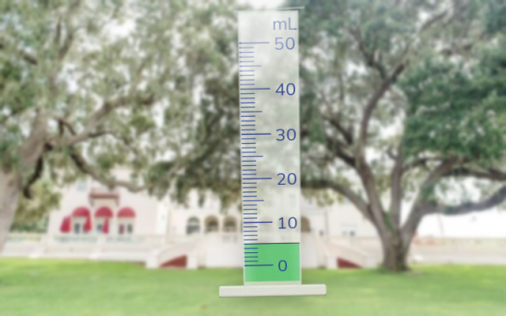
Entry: 5 mL
